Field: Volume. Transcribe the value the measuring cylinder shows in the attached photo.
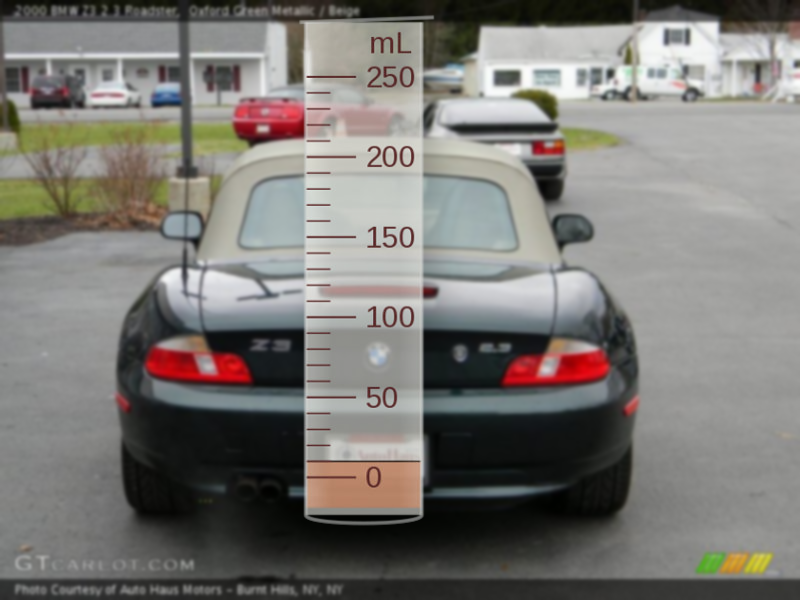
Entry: 10 mL
